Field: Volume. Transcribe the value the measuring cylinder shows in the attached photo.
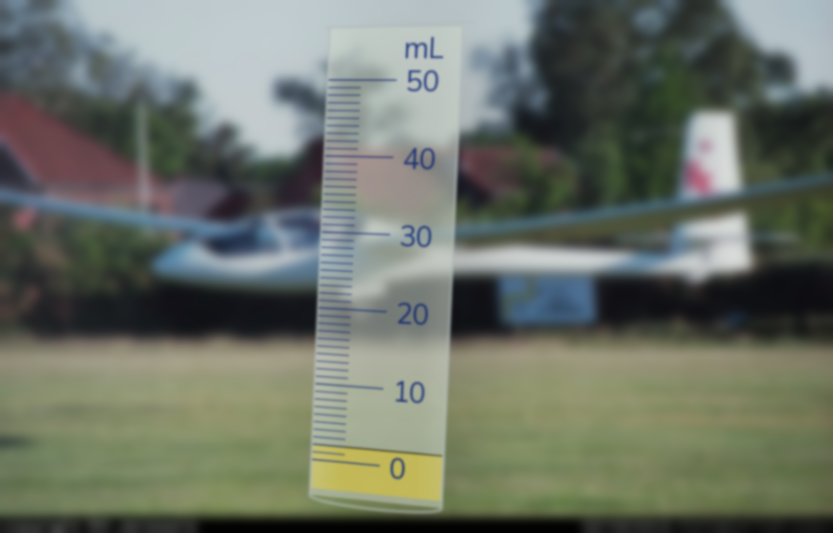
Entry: 2 mL
